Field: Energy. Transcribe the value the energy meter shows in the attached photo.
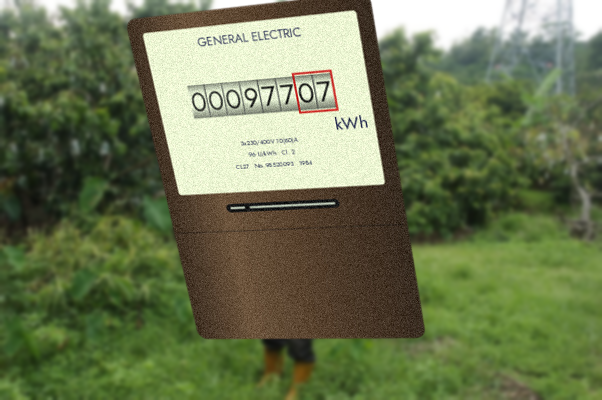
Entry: 977.07 kWh
